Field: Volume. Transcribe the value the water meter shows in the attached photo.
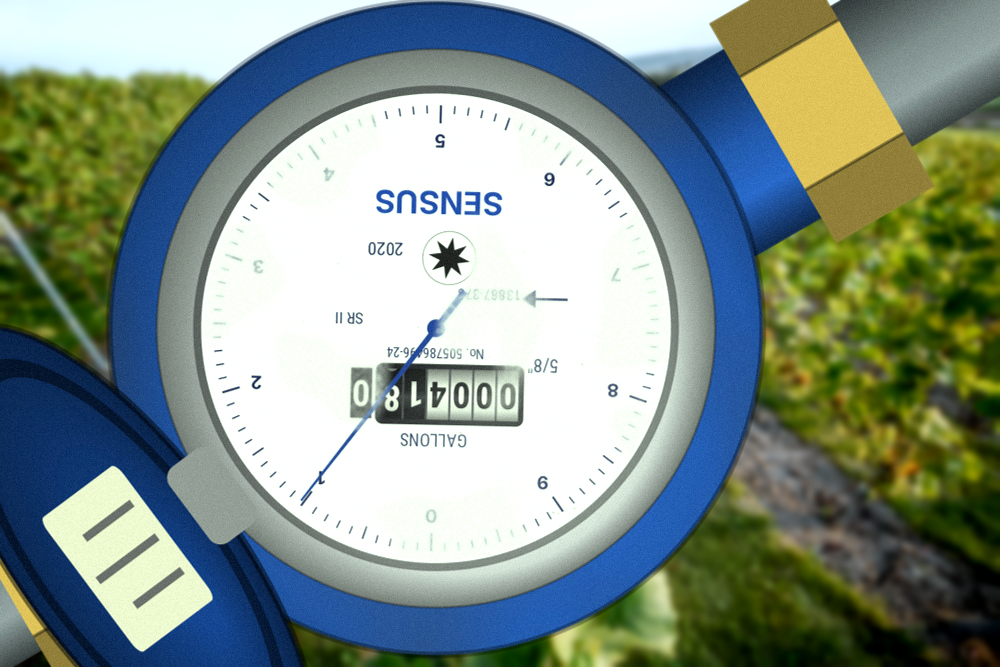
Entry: 4181.0 gal
